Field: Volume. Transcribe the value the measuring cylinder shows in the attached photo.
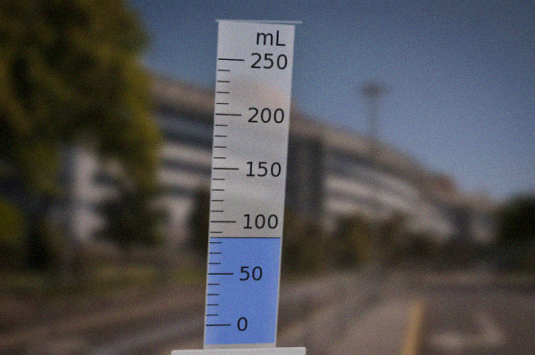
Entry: 85 mL
